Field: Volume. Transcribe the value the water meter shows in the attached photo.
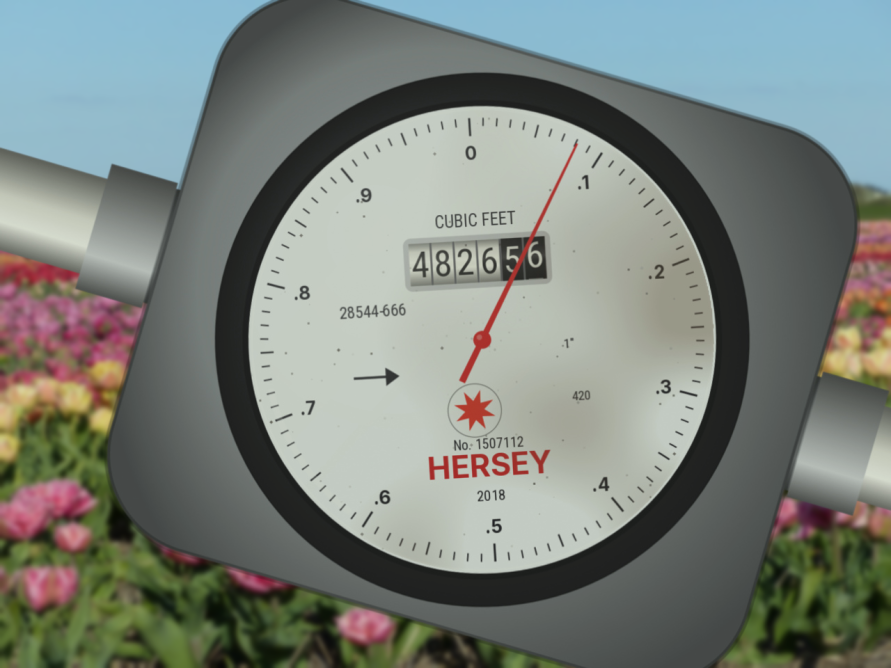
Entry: 482656.08 ft³
